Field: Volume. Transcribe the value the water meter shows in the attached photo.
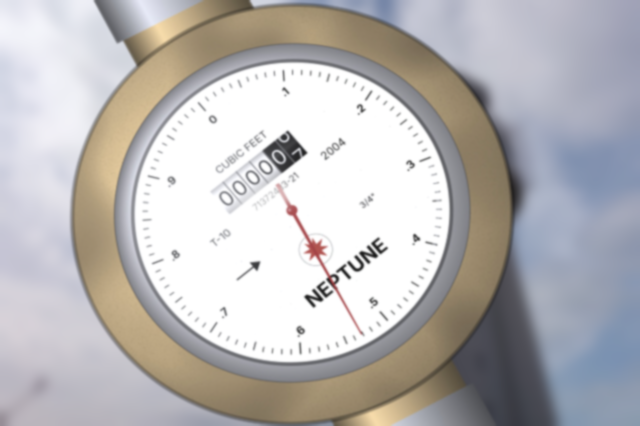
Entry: 6.53 ft³
